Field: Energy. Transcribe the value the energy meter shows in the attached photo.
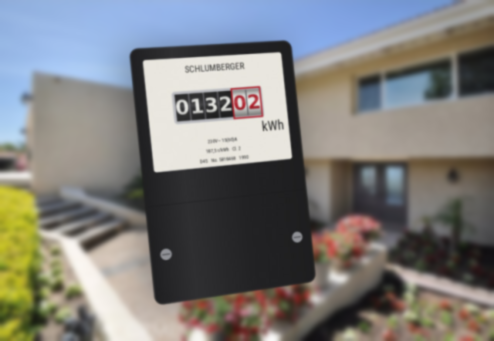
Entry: 132.02 kWh
